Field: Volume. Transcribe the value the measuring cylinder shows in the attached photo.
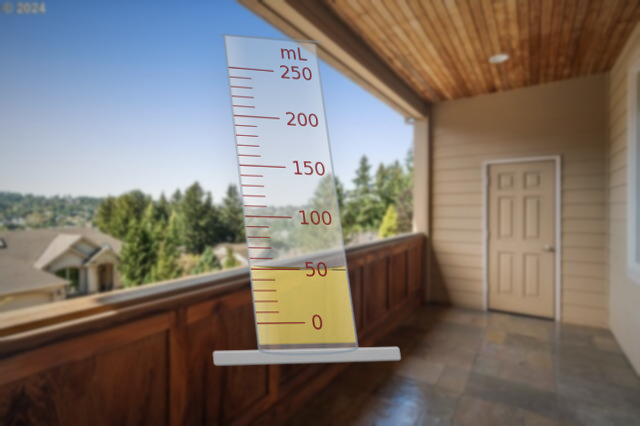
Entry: 50 mL
